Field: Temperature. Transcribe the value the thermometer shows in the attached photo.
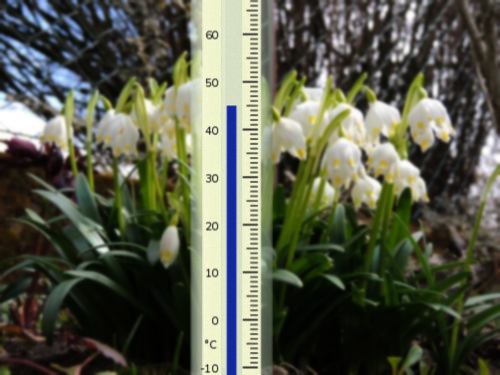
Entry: 45 °C
